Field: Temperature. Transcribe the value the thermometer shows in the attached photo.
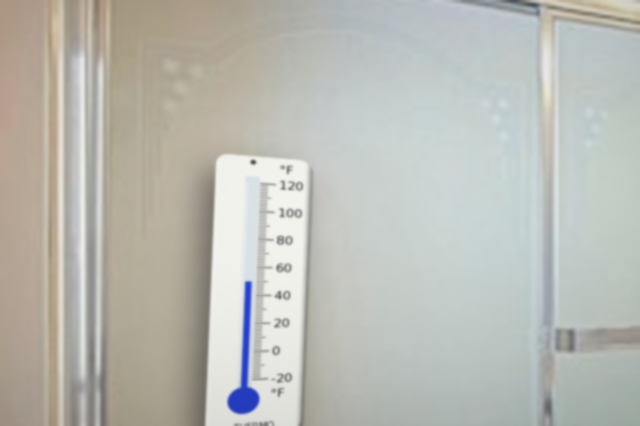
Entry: 50 °F
